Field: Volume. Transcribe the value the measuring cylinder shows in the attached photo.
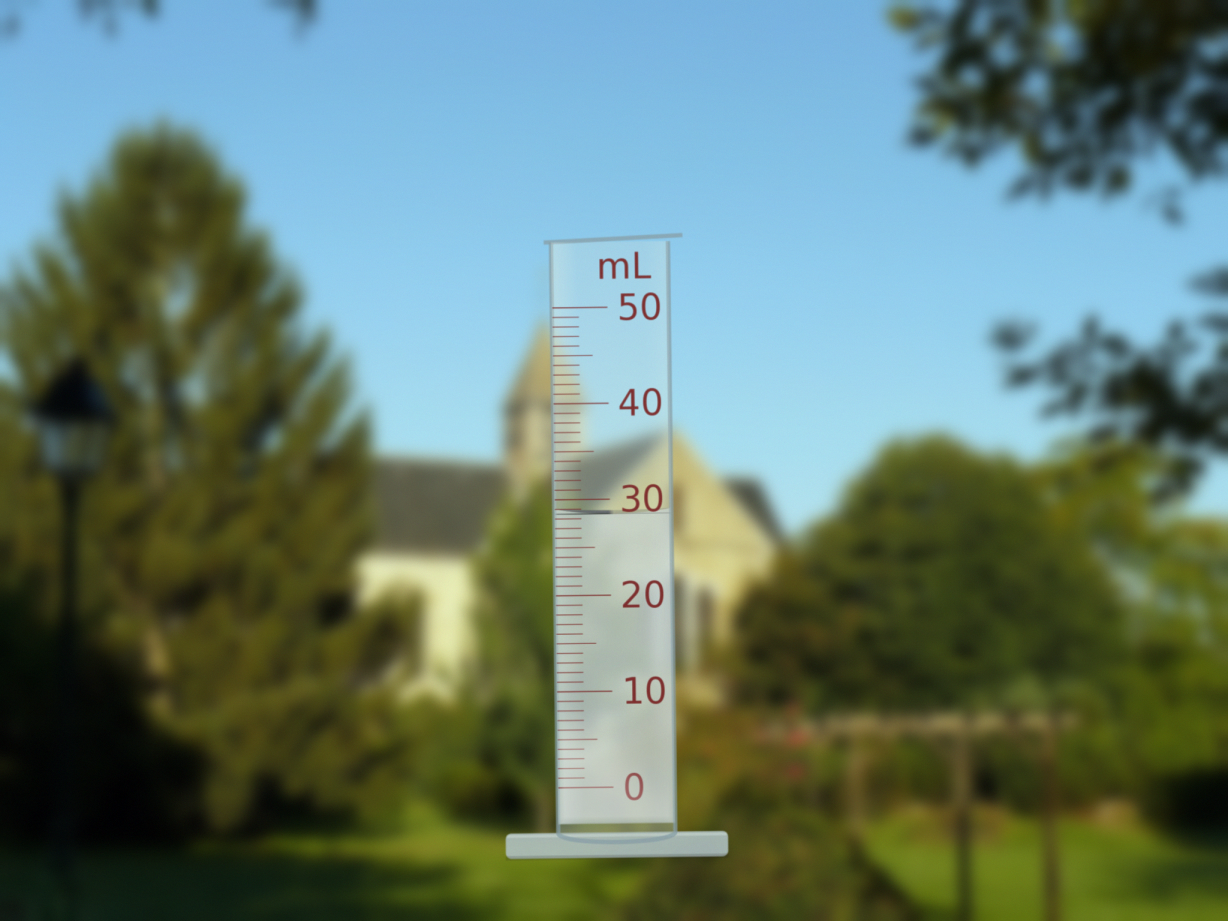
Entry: 28.5 mL
